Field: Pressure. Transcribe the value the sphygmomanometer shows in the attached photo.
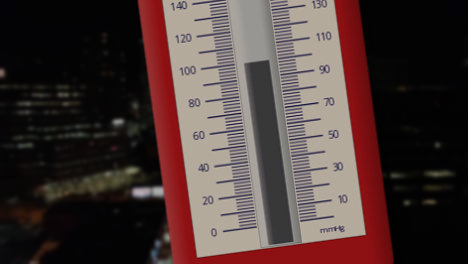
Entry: 100 mmHg
